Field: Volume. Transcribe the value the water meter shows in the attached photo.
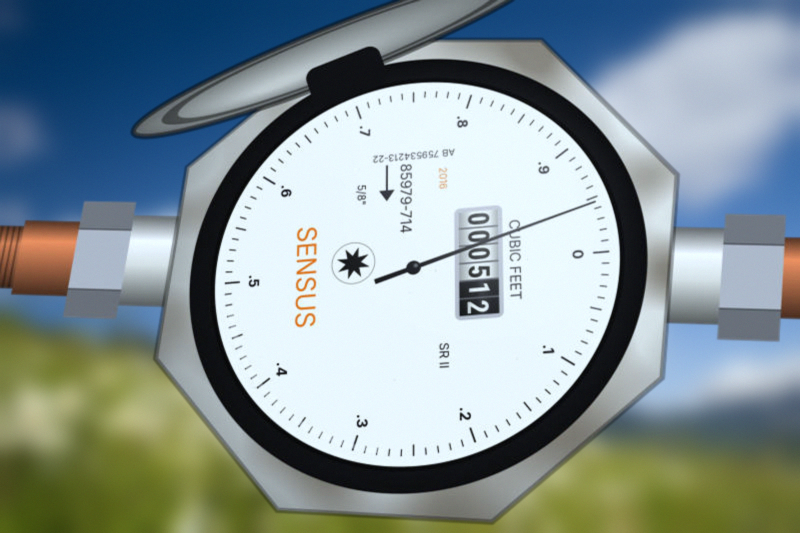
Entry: 511.95 ft³
